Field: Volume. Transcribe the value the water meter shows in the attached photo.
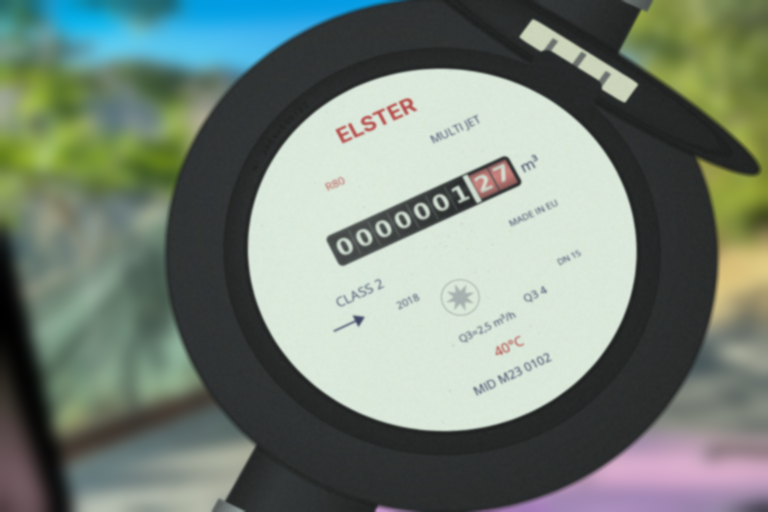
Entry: 1.27 m³
